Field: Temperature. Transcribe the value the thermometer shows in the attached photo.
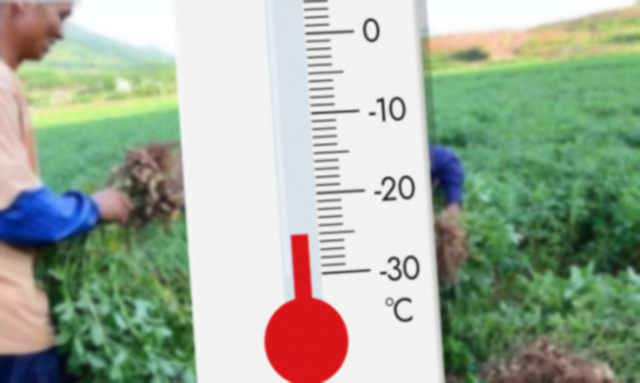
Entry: -25 °C
